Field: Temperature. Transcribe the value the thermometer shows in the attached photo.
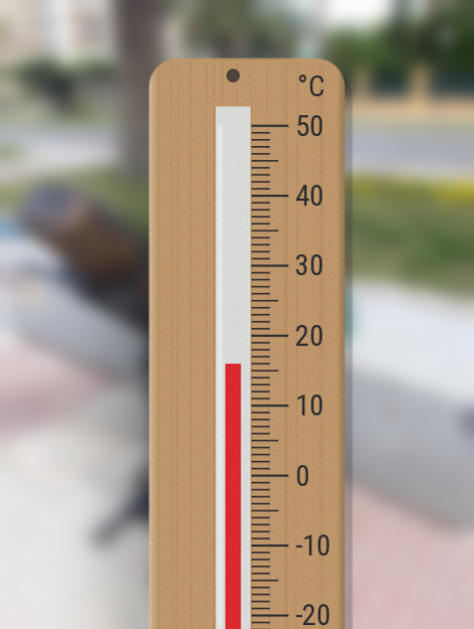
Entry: 16 °C
